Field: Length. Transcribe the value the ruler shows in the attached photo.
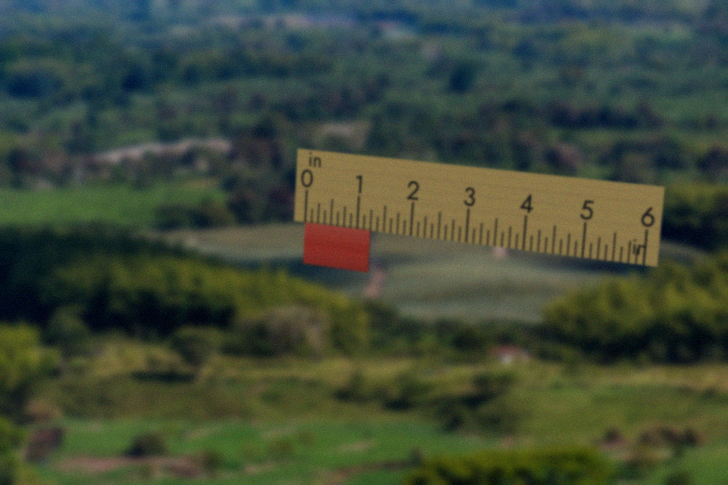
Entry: 1.25 in
